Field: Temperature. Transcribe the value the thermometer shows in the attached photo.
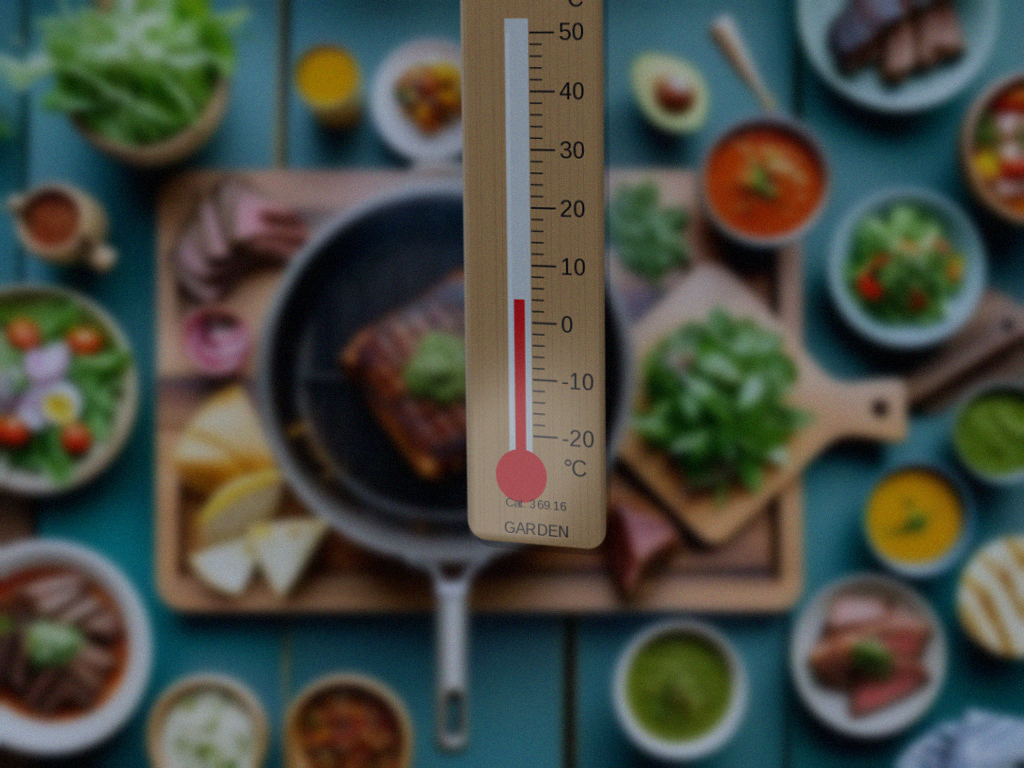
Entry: 4 °C
